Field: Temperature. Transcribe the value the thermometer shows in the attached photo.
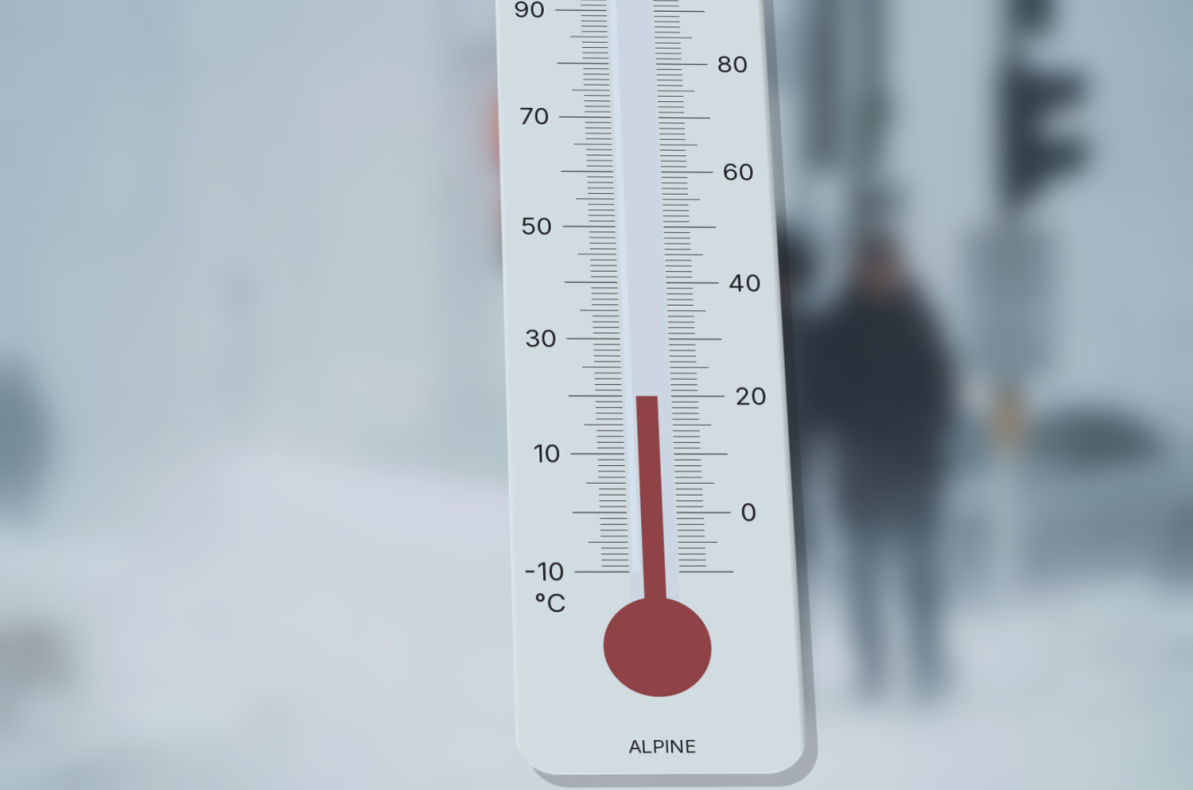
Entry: 20 °C
